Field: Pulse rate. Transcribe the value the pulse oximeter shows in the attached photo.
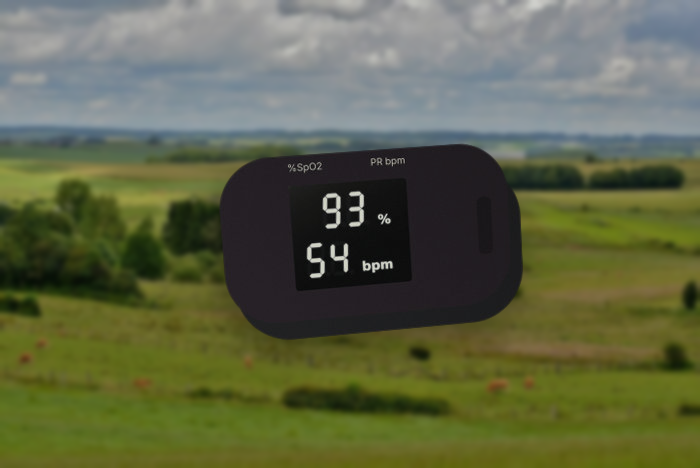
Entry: 54 bpm
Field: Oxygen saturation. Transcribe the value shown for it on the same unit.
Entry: 93 %
